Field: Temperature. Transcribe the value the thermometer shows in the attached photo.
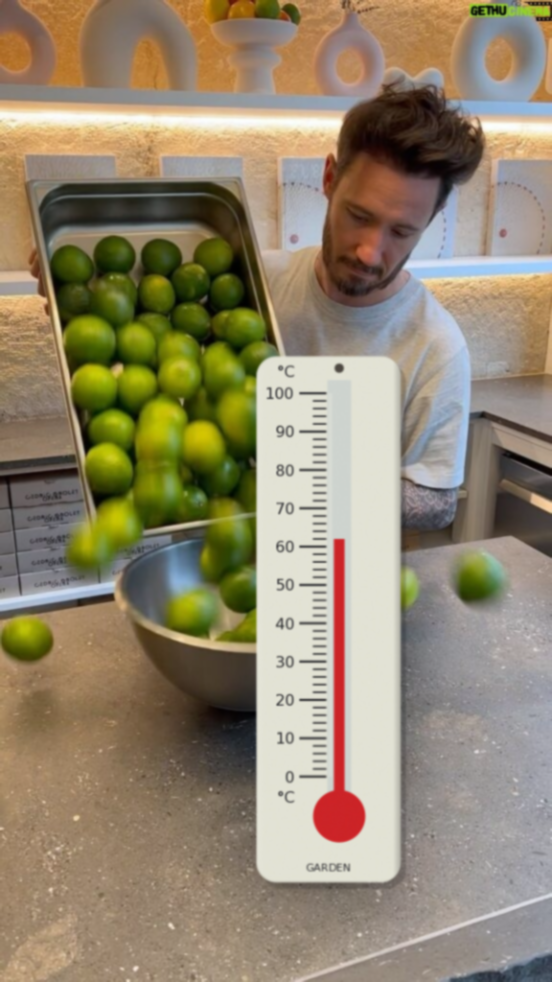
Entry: 62 °C
